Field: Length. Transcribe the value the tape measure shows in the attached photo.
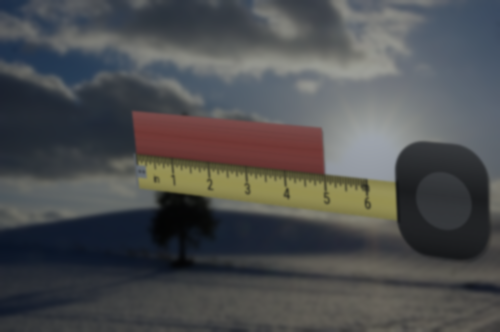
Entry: 5 in
